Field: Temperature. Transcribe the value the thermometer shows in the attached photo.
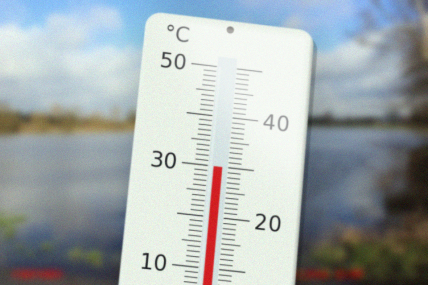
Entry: 30 °C
